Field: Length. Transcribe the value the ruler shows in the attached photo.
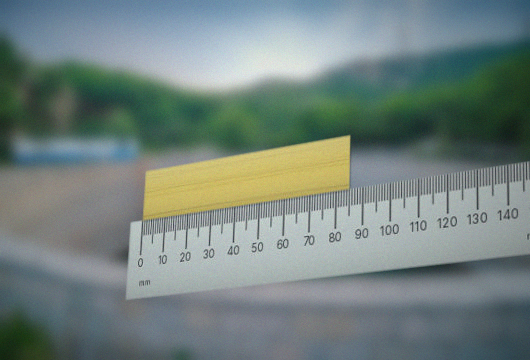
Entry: 85 mm
